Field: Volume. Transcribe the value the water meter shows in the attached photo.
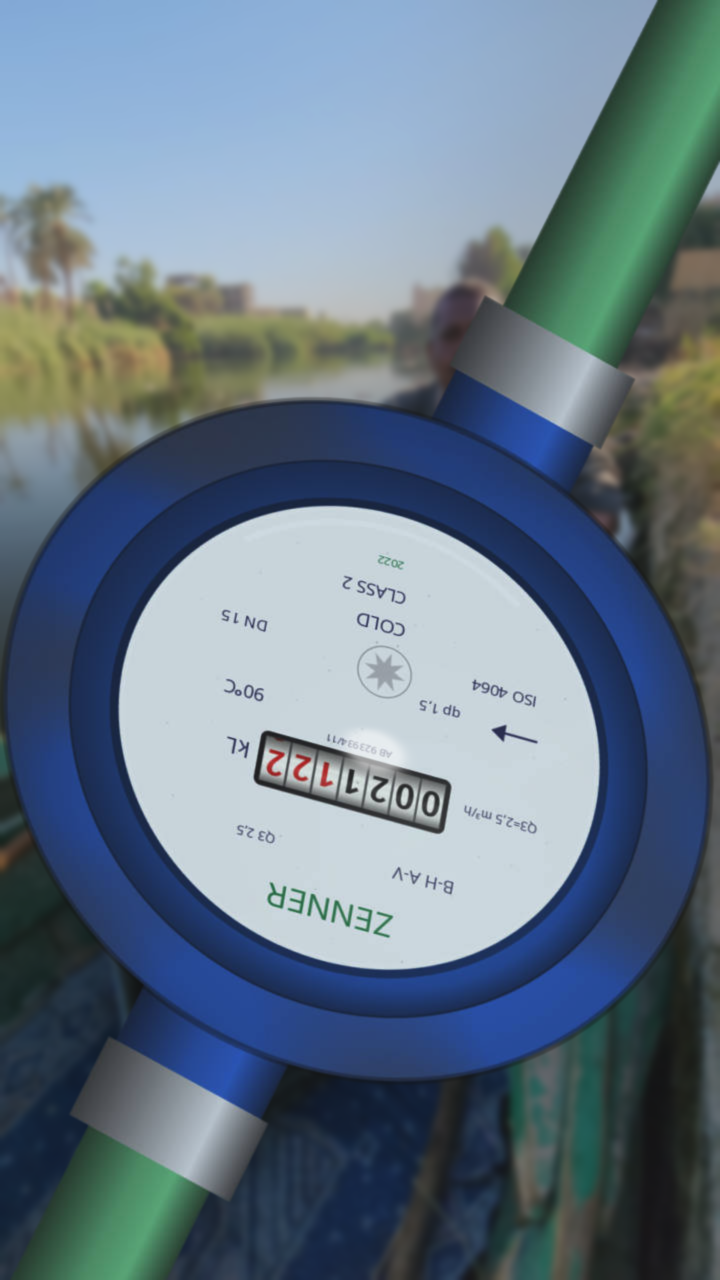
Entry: 21.122 kL
